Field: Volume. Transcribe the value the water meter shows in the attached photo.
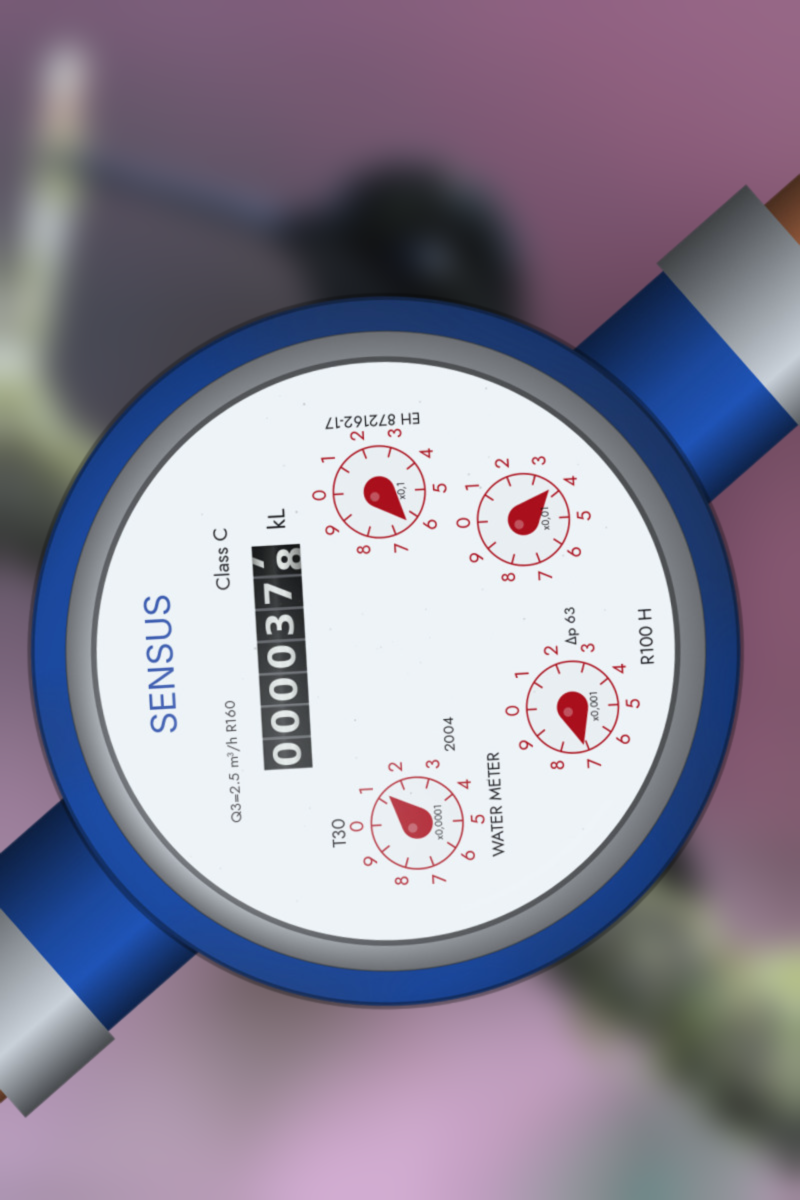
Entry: 377.6371 kL
